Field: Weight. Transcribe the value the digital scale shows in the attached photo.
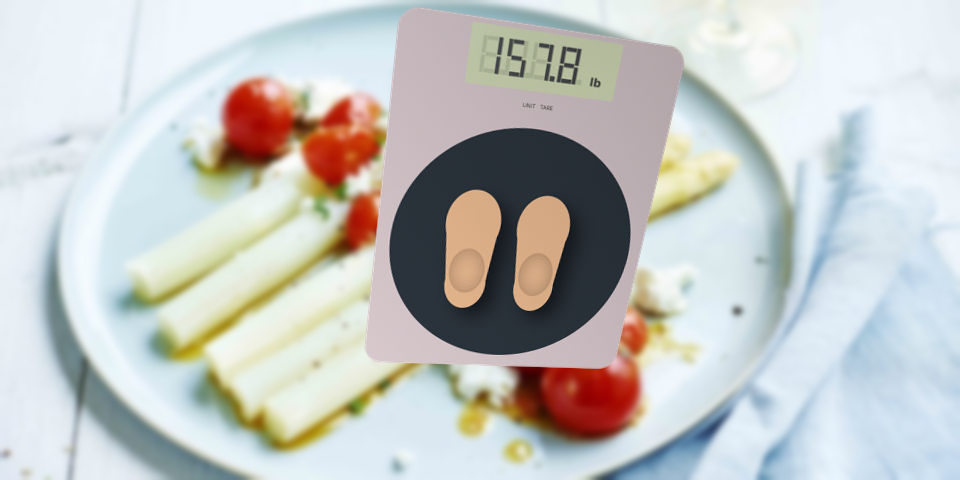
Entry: 157.8 lb
